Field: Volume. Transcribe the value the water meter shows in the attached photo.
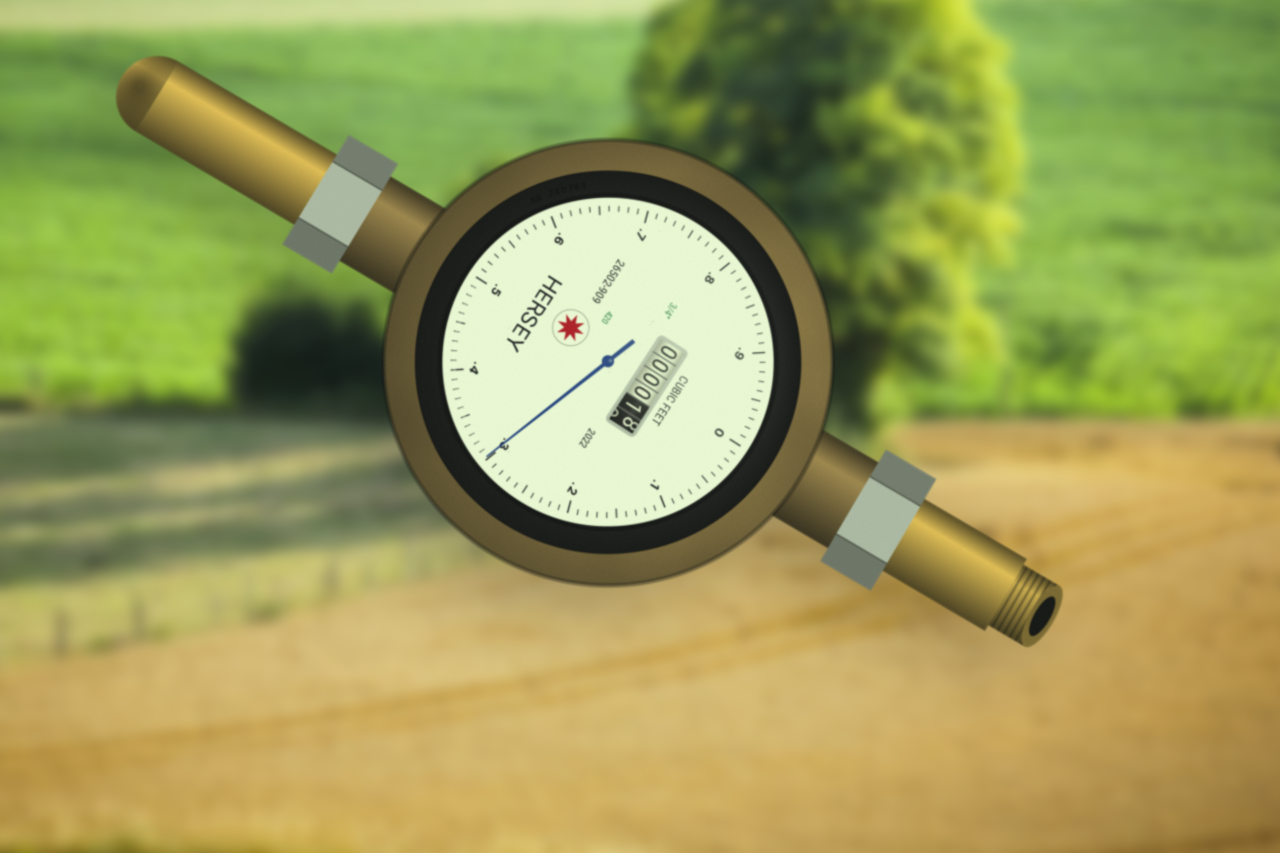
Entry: 18.30 ft³
